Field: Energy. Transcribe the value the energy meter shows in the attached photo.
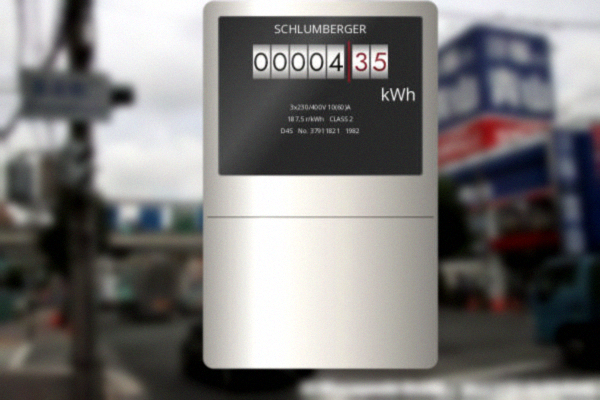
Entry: 4.35 kWh
